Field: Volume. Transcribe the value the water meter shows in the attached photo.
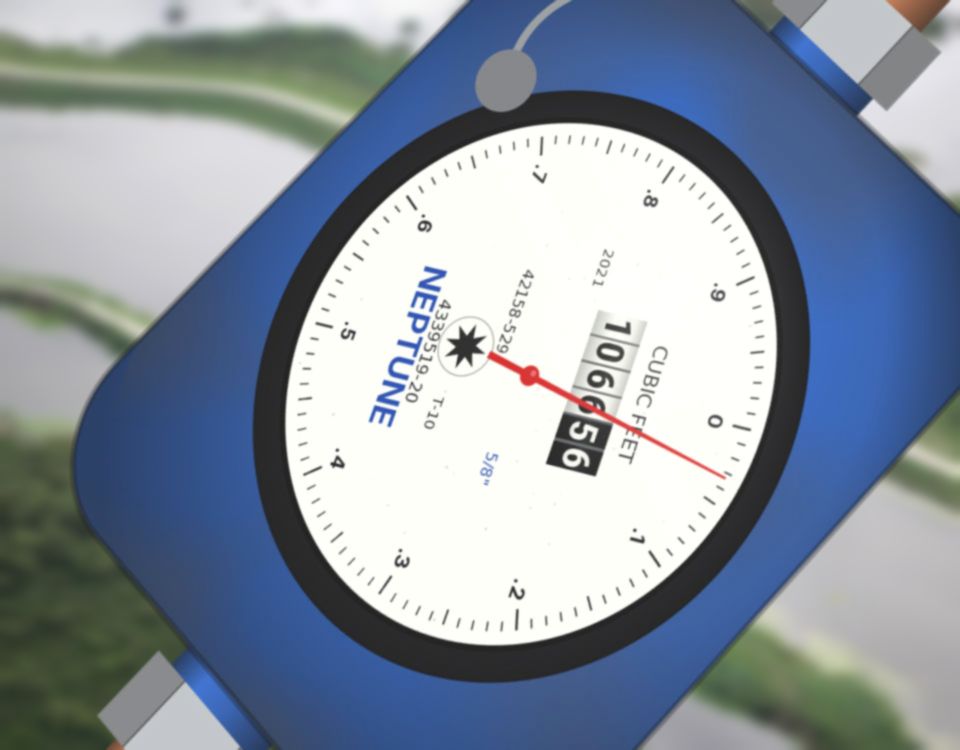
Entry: 106656.03 ft³
